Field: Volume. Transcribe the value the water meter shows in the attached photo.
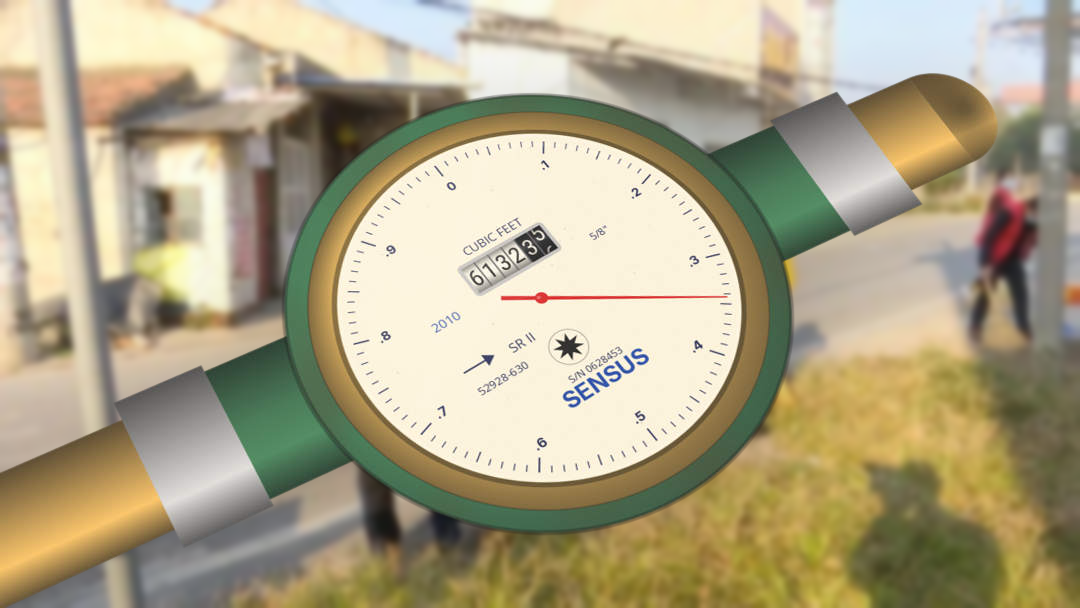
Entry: 613235.34 ft³
